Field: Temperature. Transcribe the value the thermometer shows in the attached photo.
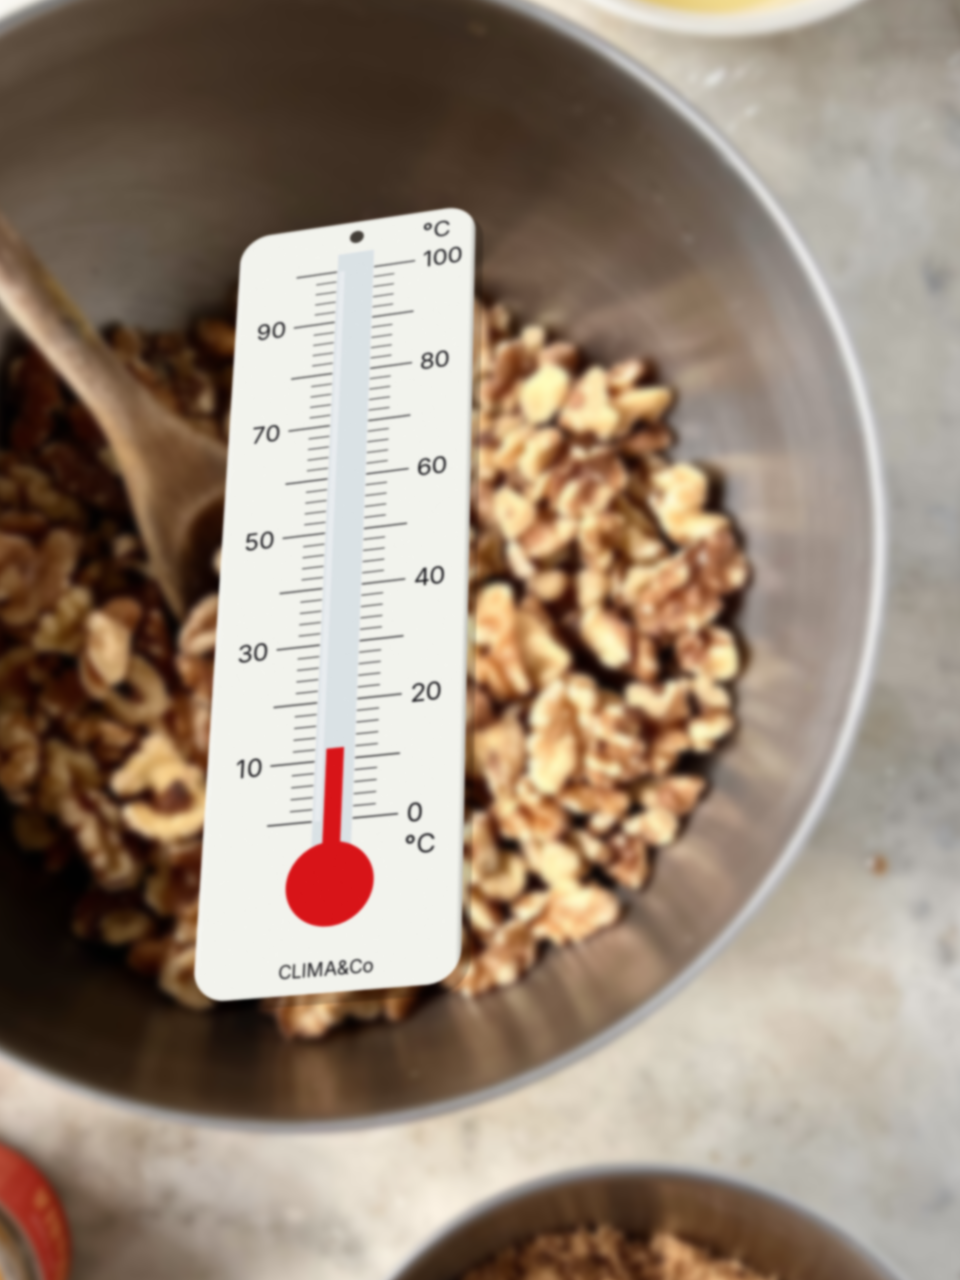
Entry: 12 °C
